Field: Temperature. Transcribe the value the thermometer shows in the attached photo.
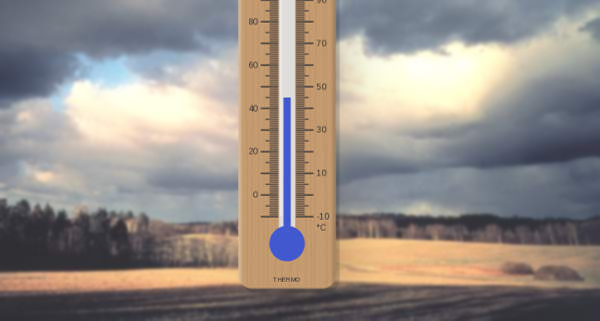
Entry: 45 °C
